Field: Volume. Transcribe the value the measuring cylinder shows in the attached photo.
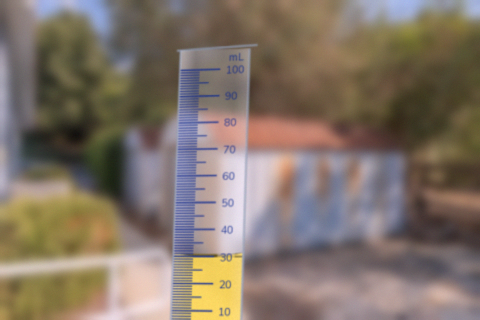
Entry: 30 mL
